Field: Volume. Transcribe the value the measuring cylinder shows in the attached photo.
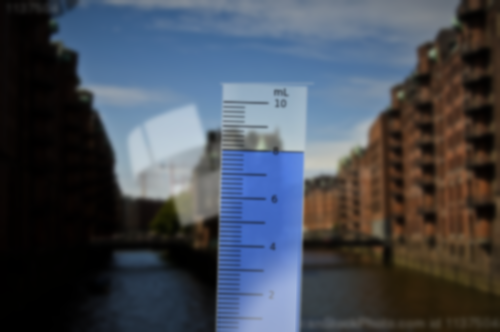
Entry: 8 mL
